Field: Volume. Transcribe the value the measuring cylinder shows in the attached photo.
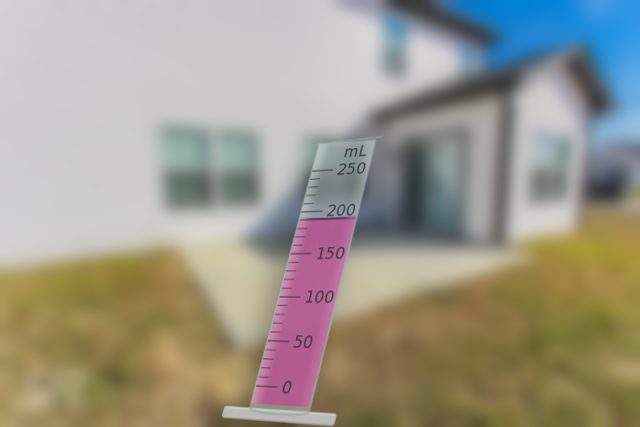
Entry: 190 mL
